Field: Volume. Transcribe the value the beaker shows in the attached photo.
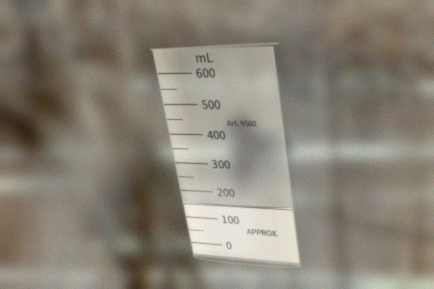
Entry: 150 mL
